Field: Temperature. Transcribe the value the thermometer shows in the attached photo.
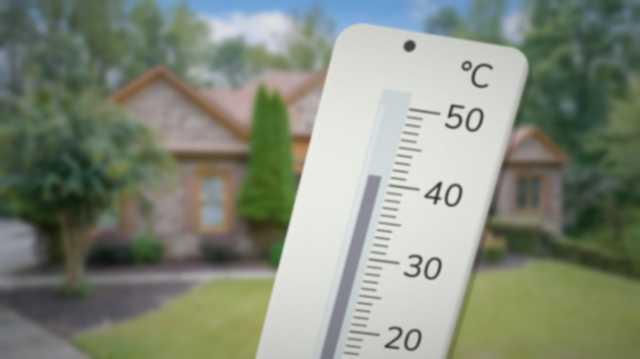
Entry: 41 °C
